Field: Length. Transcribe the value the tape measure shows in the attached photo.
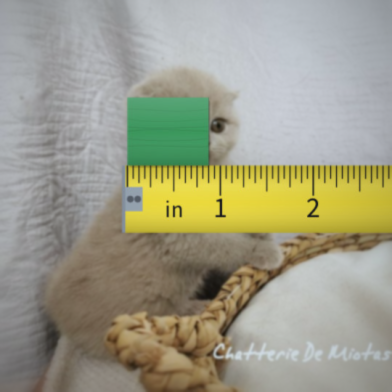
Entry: 0.875 in
